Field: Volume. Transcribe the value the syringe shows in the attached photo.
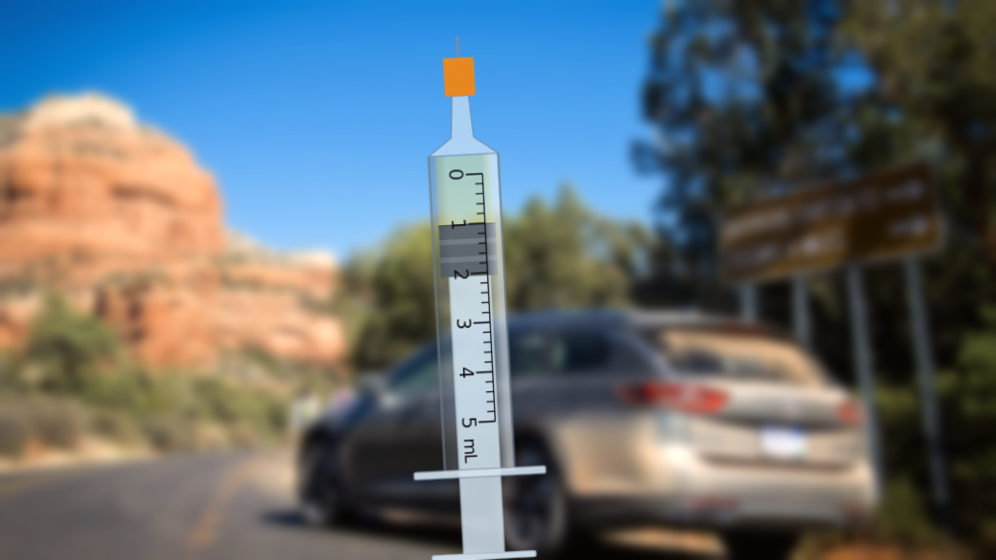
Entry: 1 mL
